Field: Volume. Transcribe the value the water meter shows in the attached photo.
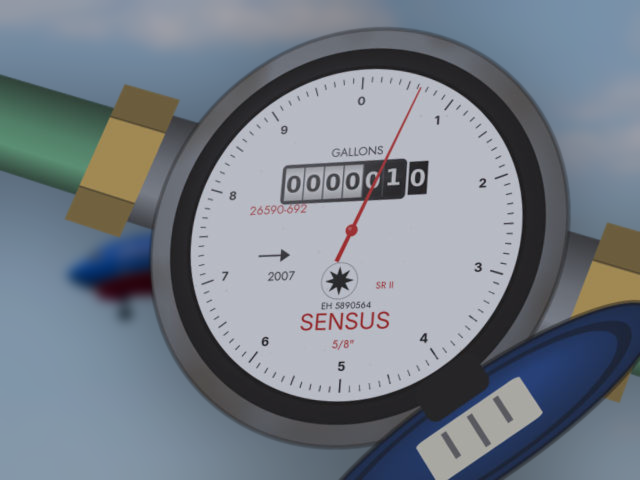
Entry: 10.6 gal
